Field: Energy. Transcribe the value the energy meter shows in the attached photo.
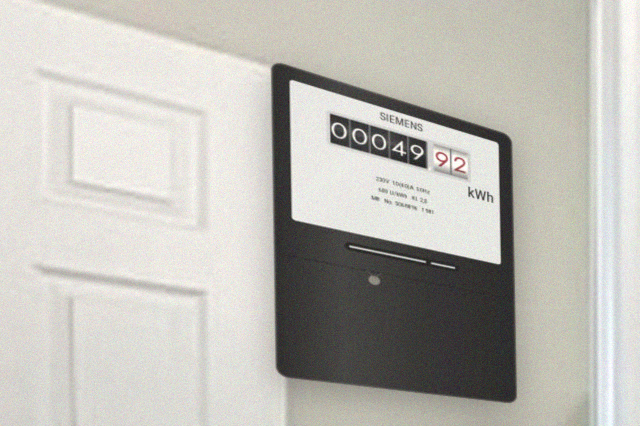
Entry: 49.92 kWh
